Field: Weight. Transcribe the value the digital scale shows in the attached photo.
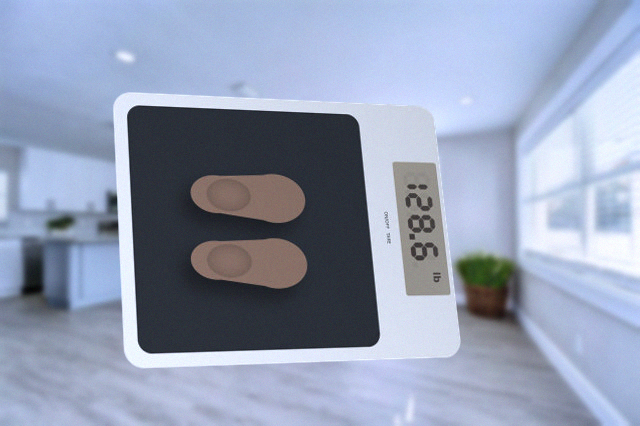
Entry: 128.6 lb
